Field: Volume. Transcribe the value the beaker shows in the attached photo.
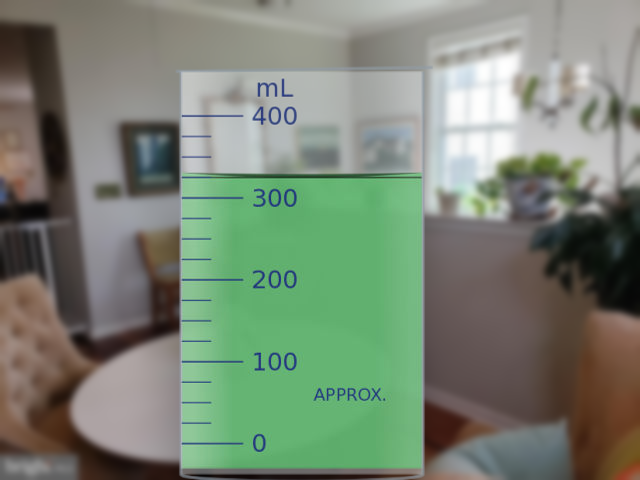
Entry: 325 mL
